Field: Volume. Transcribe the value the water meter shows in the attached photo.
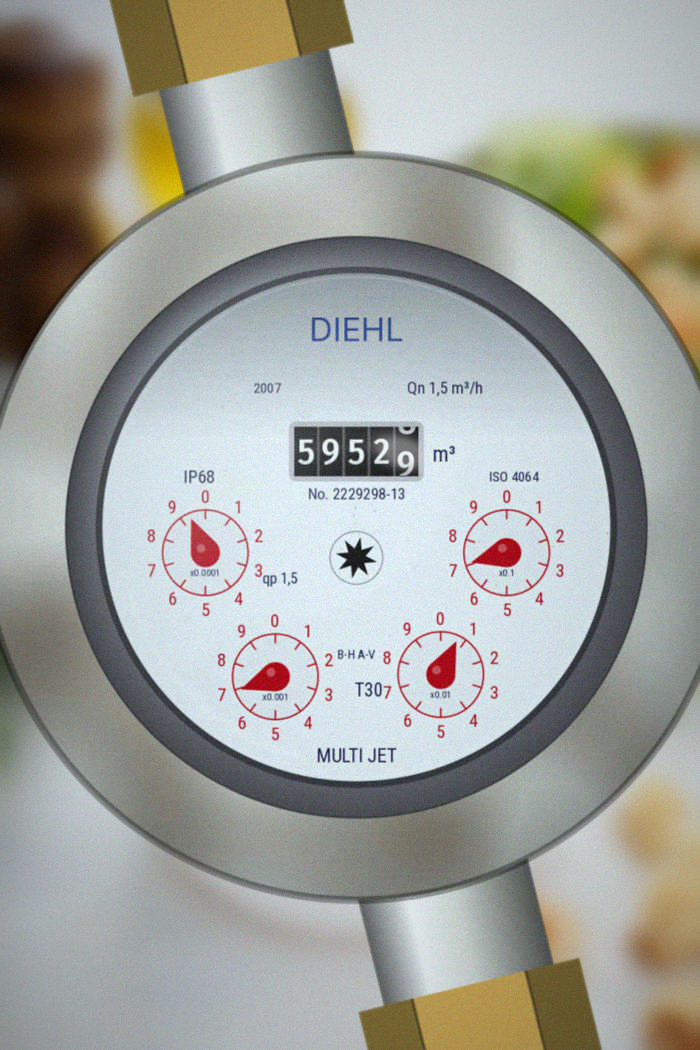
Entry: 59528.7069 m³
